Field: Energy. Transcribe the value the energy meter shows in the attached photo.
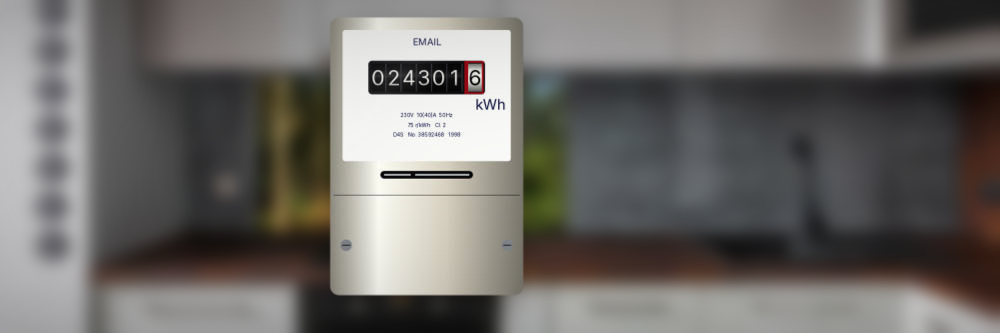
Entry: 24301.6 kWh
